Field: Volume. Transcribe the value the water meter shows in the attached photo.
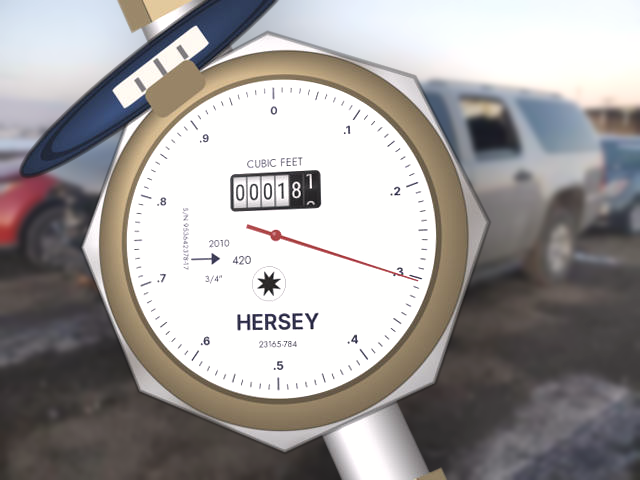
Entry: 181.30 ft³
